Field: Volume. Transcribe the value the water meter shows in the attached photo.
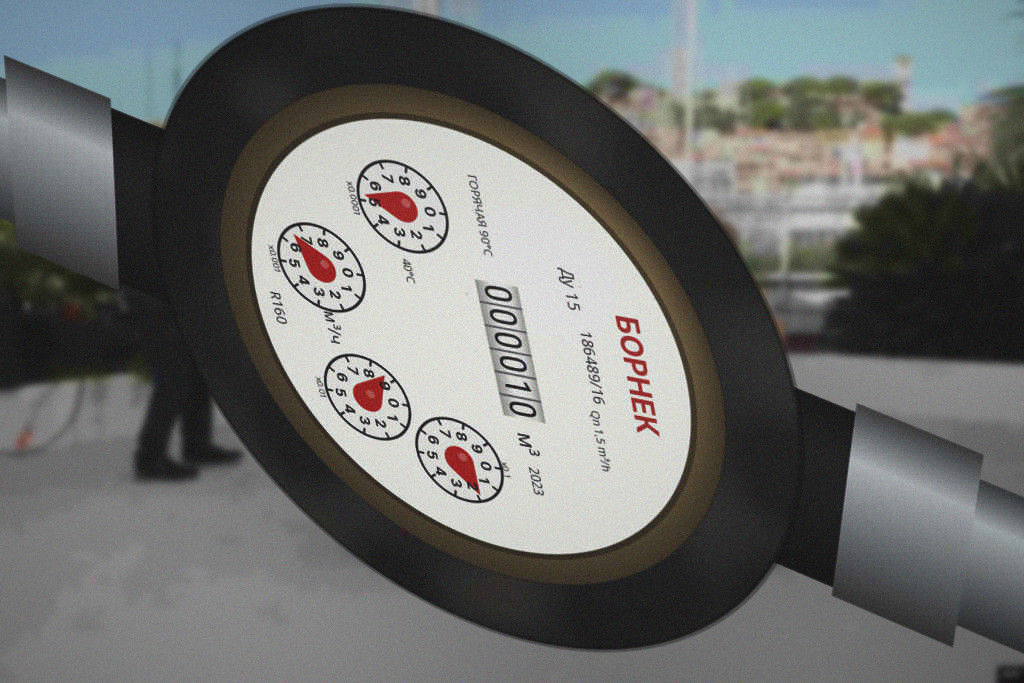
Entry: 10.1865 m³
